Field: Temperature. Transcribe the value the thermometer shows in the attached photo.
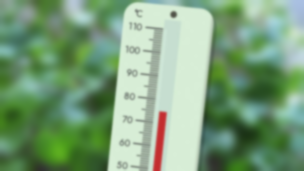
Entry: 75 °C
